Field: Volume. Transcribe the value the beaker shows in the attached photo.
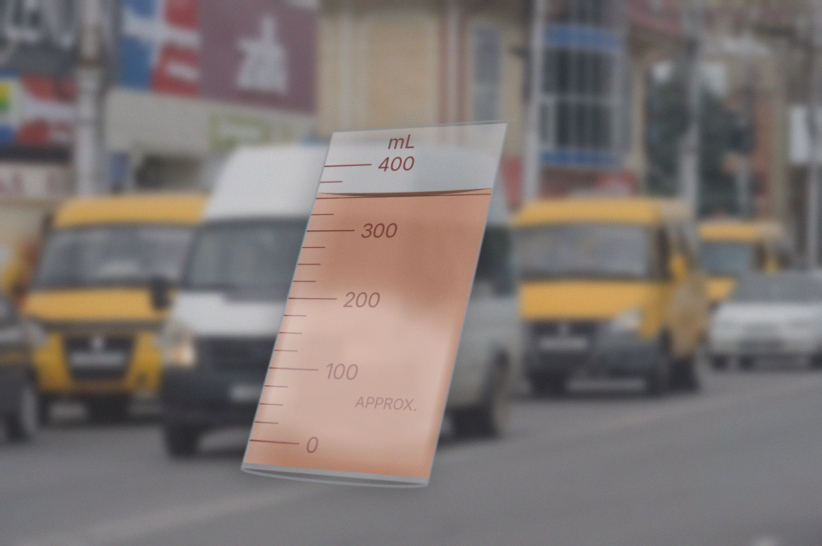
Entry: 350 mL
